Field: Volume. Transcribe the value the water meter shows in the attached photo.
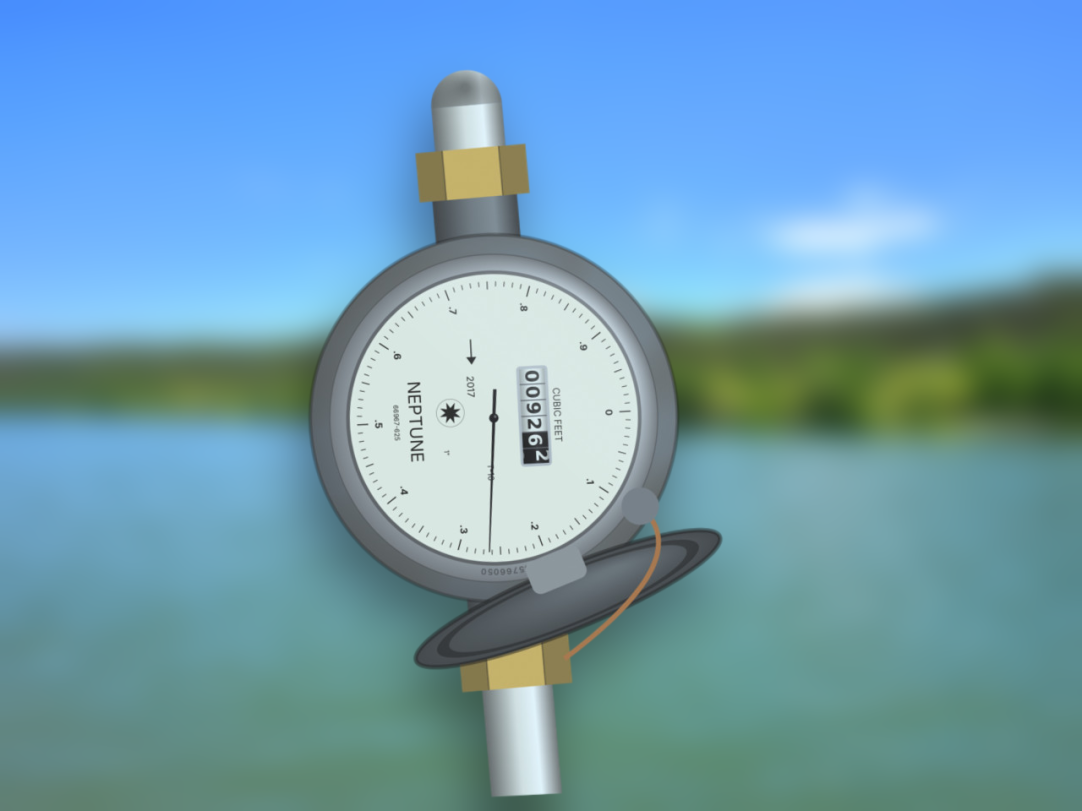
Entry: 9262.26 ft³
